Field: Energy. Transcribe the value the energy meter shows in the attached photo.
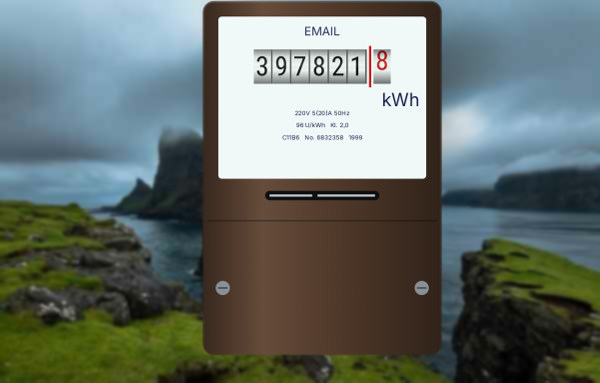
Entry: 397821.8 kWh
